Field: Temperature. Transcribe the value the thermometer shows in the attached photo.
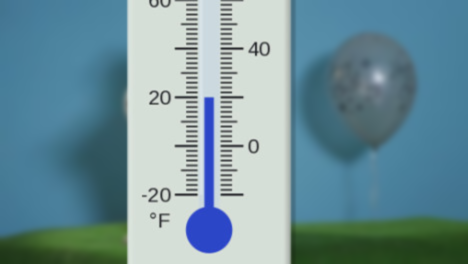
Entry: 20 °F
